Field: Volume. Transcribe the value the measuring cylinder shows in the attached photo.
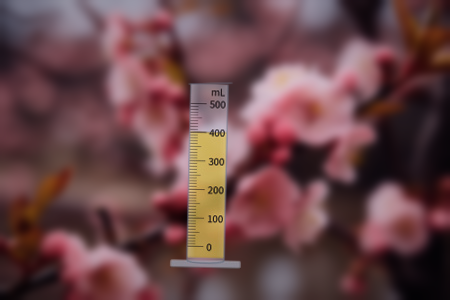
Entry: 400 mL
